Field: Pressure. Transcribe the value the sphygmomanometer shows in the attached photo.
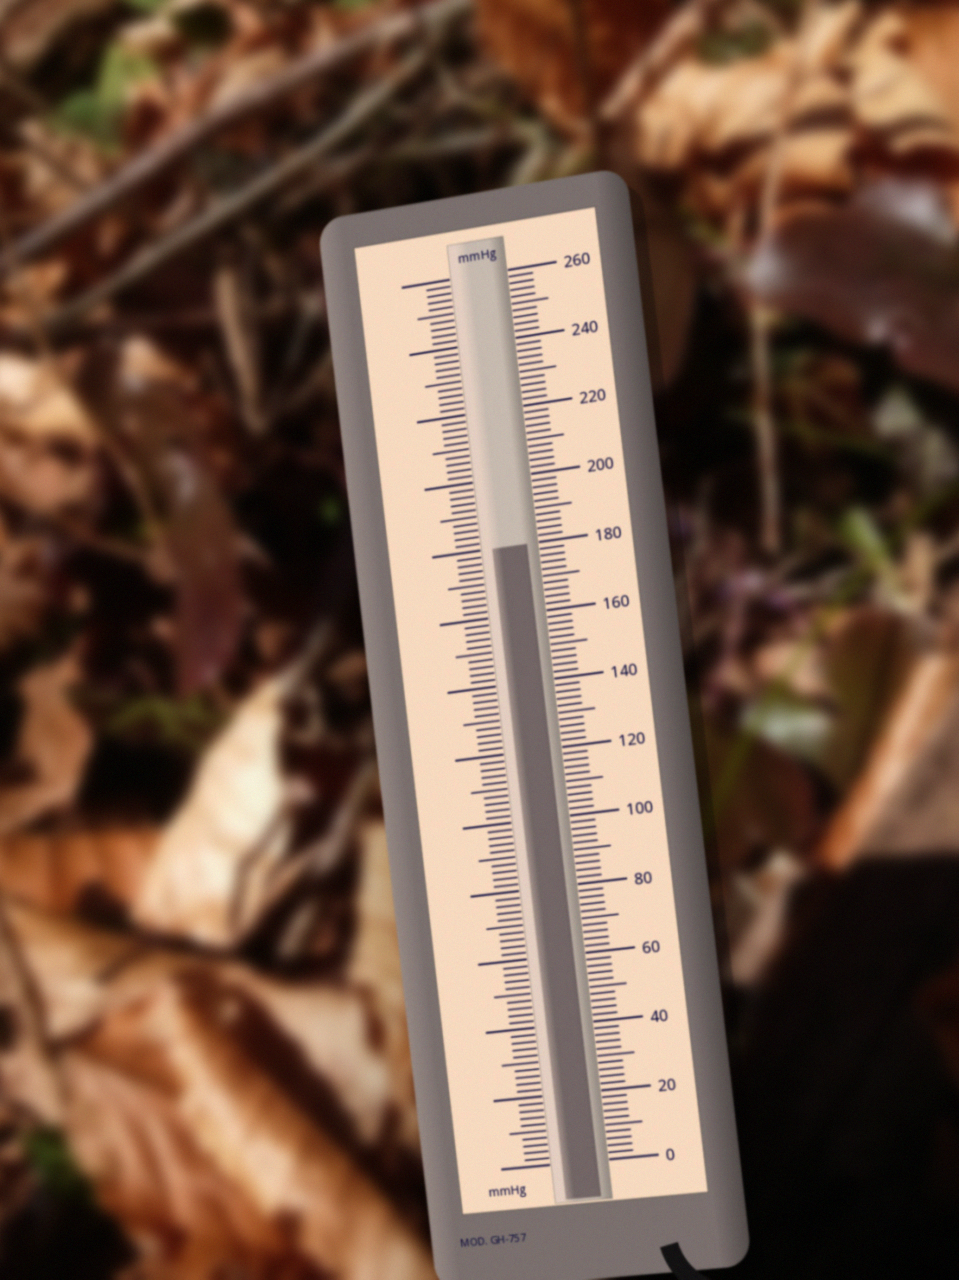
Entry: 180 mmHg
